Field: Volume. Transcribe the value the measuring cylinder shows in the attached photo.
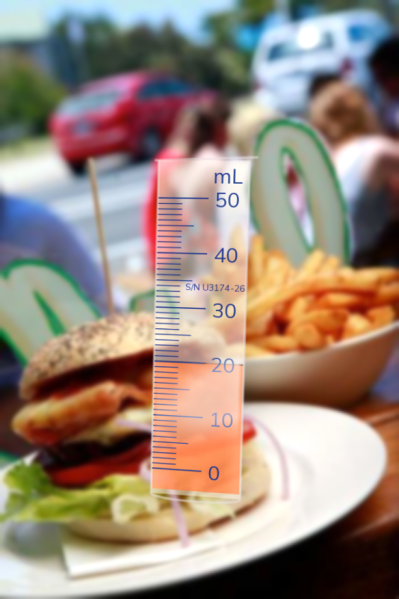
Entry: 20 mL
